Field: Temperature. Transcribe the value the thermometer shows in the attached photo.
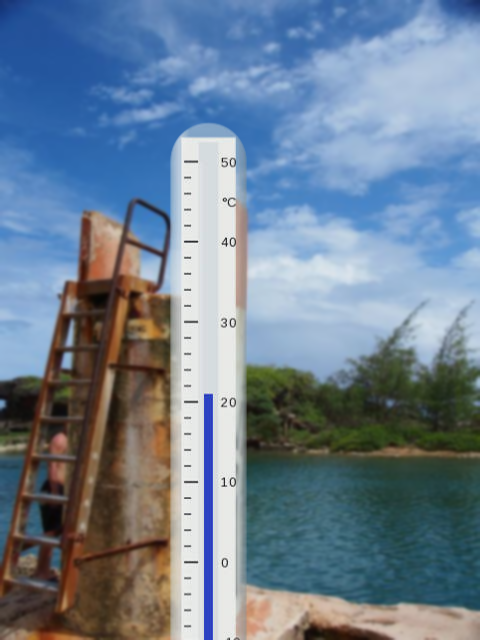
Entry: 21 °C
